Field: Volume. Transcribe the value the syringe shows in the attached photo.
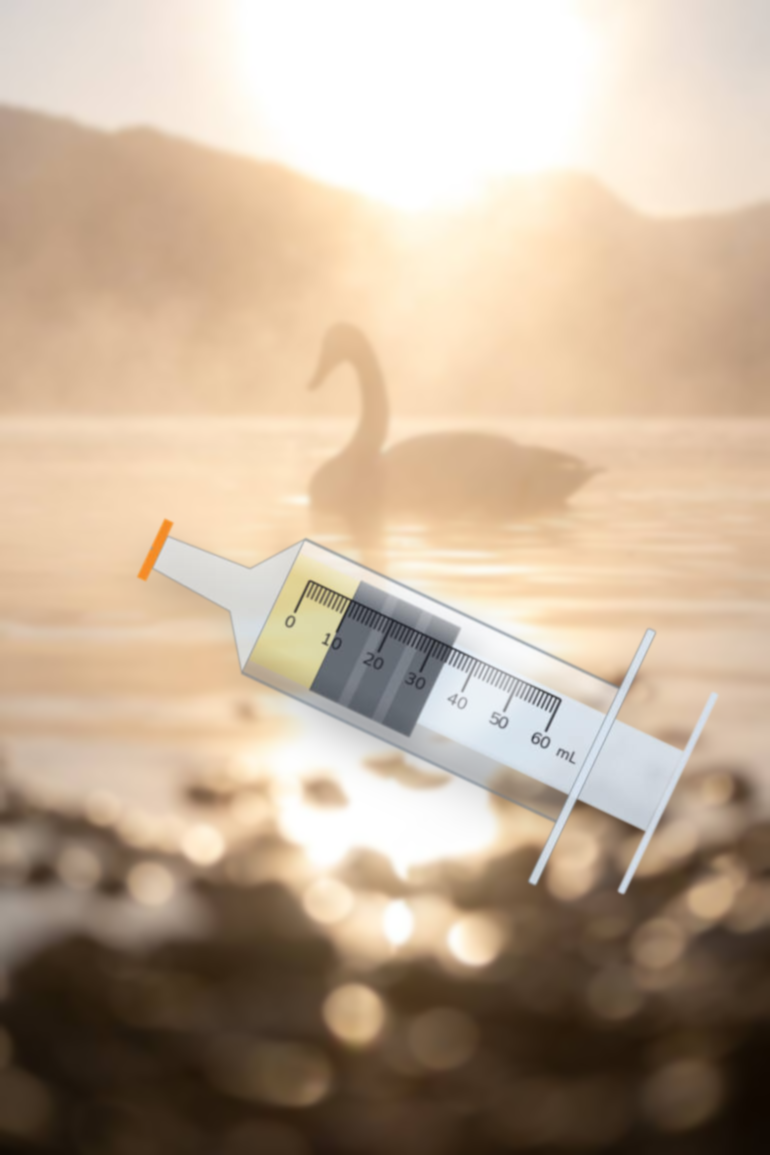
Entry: 10 mL
